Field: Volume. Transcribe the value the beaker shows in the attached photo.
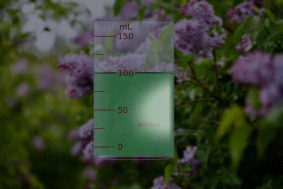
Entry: 100 mL
